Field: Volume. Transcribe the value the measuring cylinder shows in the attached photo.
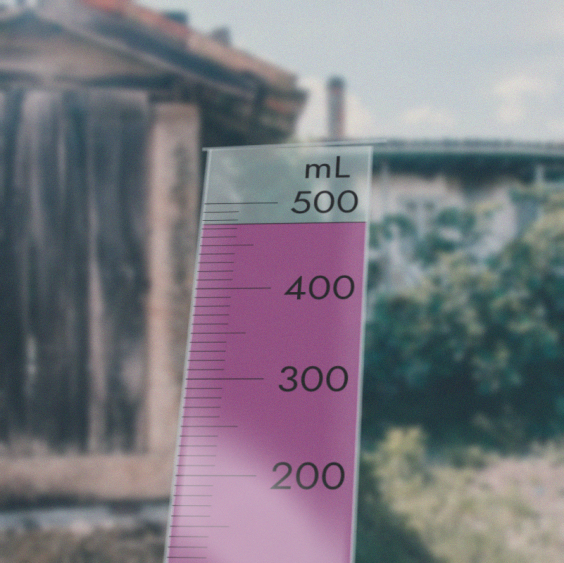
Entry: 475 mL
